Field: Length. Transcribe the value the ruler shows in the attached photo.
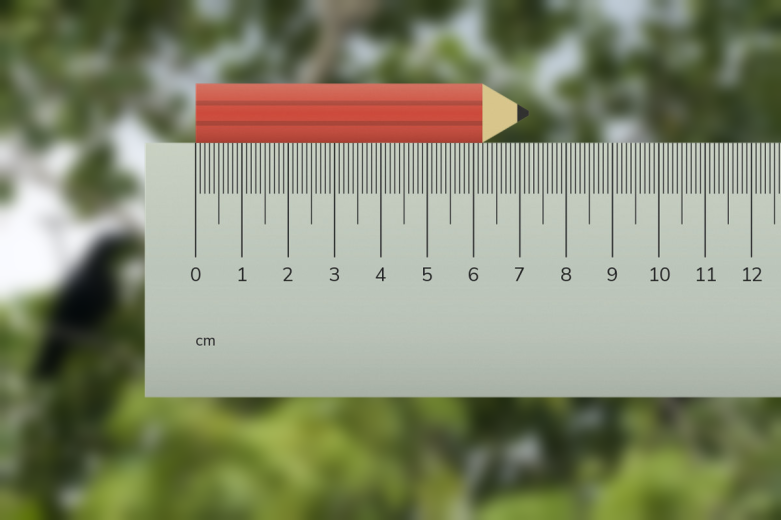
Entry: 7.2 cm
